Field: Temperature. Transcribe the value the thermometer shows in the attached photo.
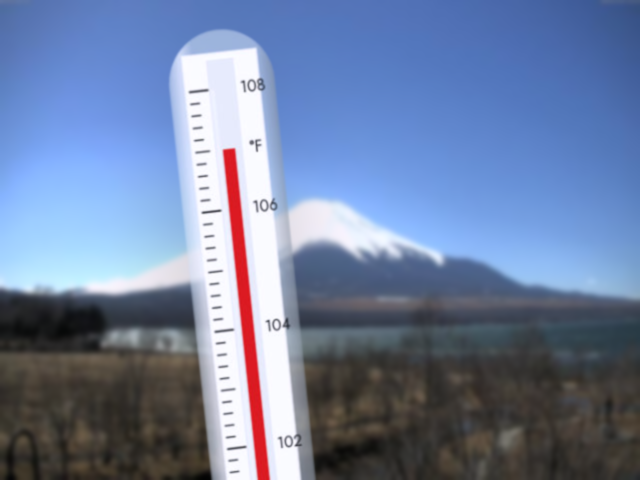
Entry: 107 °F
